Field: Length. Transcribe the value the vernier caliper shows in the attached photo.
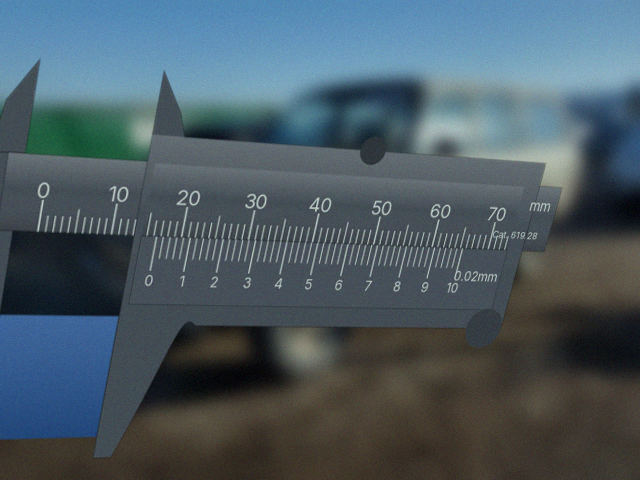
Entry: 16.4 mm
